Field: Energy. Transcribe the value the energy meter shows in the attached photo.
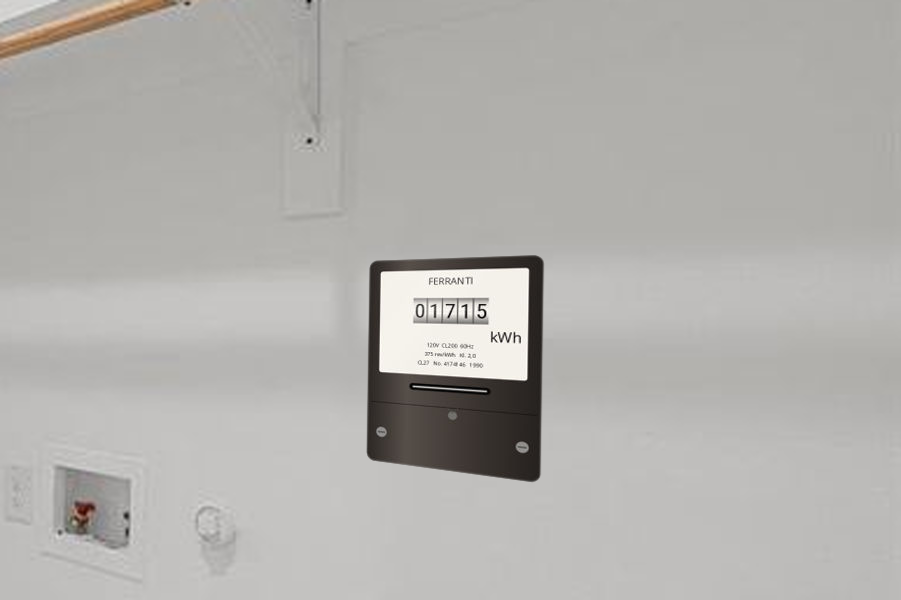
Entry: 1715 kWh
